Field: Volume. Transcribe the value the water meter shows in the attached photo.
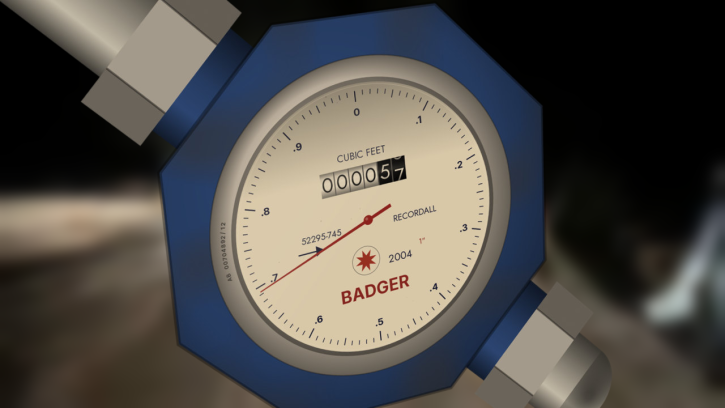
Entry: 56.69 ft³
